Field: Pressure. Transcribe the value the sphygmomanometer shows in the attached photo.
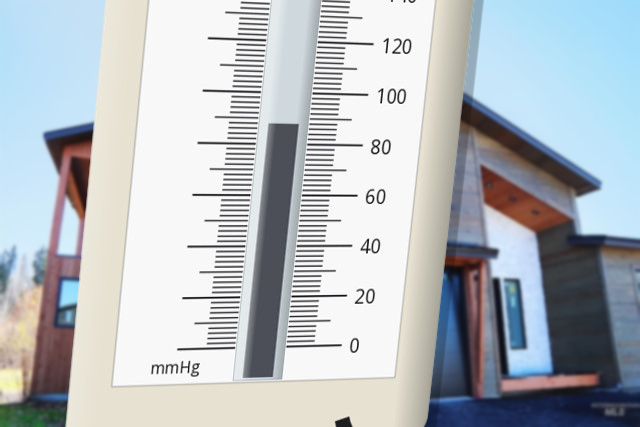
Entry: 88 mmHg
